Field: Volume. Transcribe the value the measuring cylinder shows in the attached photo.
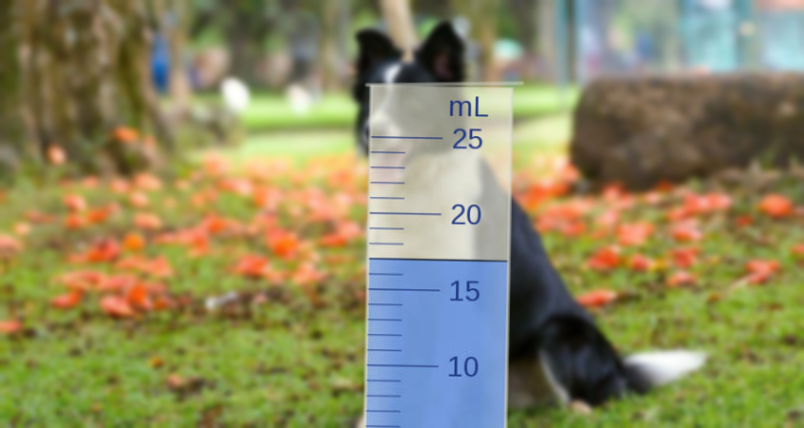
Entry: 17 mL
